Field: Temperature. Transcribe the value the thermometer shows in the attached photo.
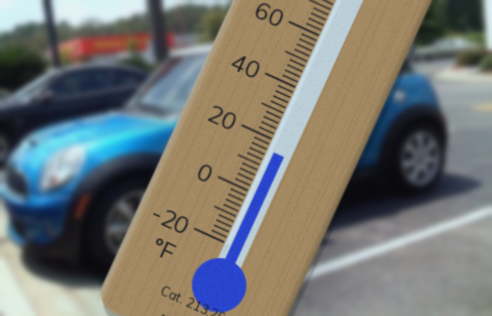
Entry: 16 °F
